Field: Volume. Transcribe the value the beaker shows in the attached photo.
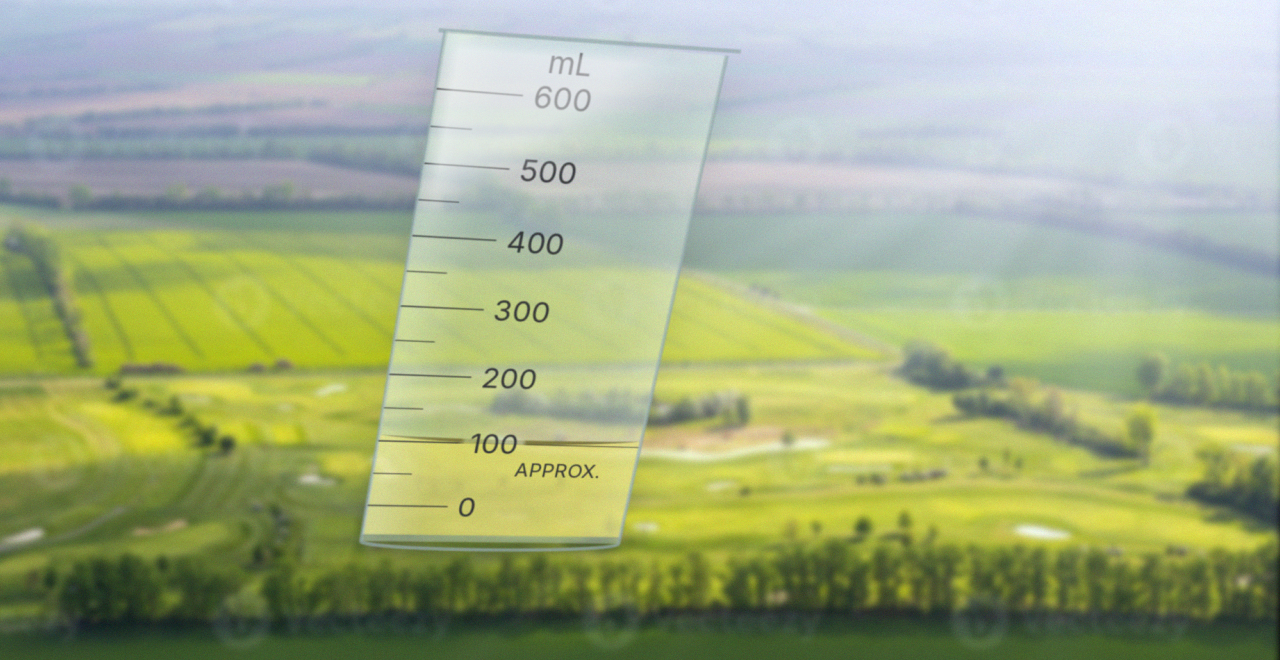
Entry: 100 mL
